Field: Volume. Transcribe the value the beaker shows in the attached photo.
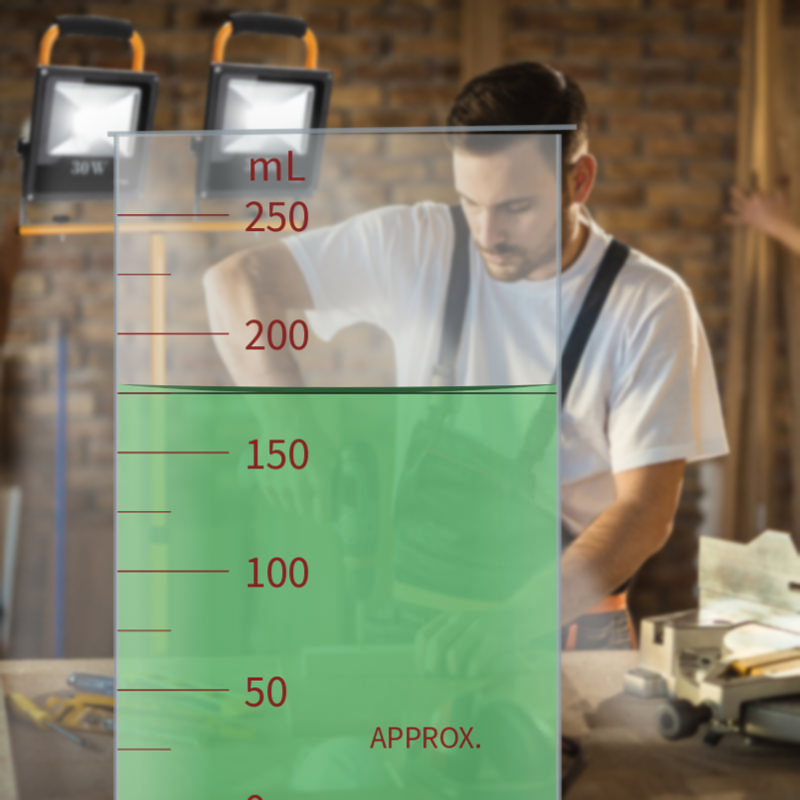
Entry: 175 mL
